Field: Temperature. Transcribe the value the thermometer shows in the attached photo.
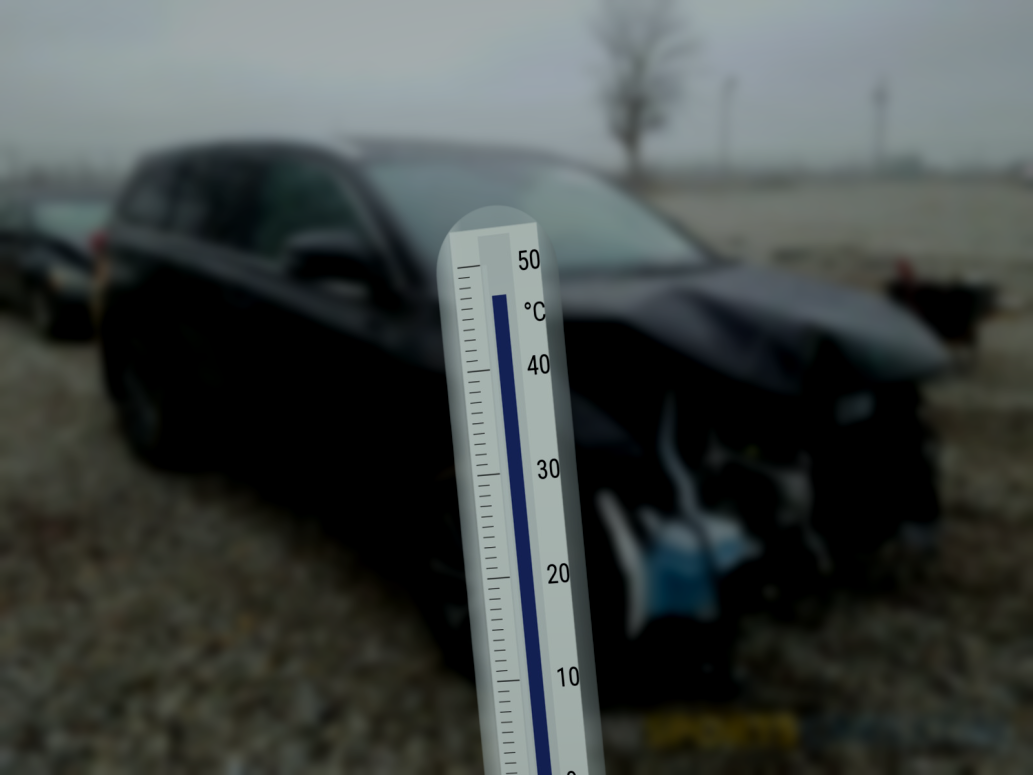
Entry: 47 °C
